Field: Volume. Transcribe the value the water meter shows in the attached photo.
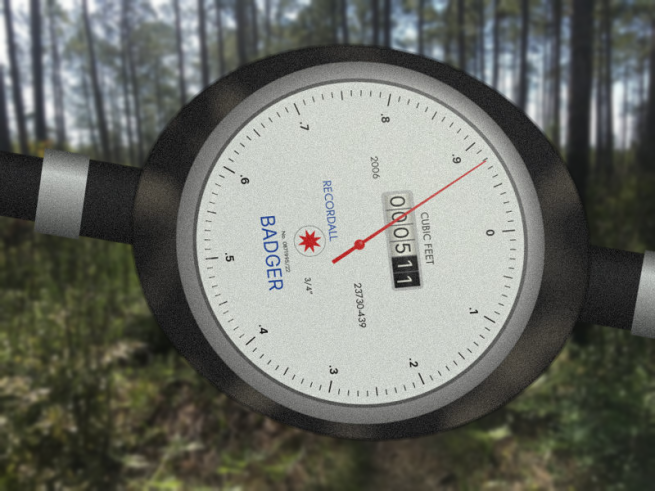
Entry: 510.92 ft³
